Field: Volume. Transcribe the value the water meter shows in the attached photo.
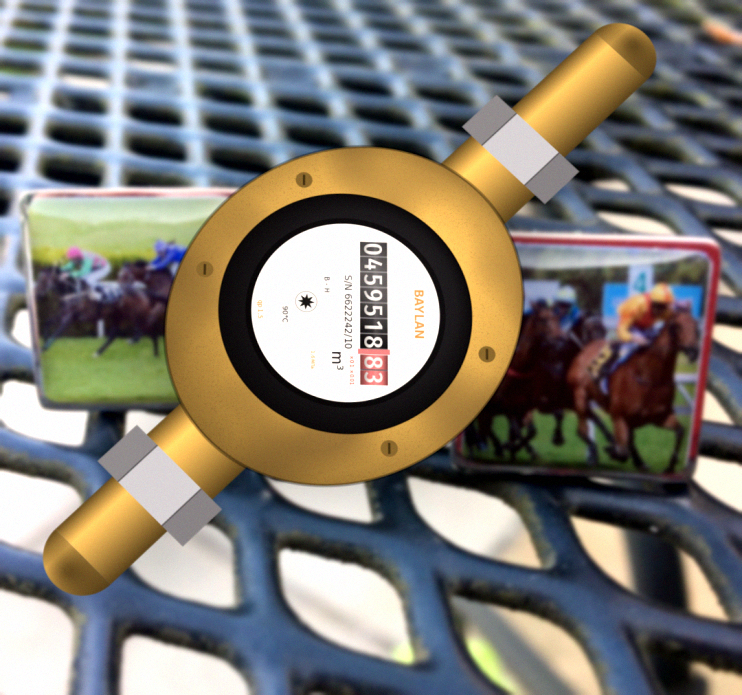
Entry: 459518.83 m³
